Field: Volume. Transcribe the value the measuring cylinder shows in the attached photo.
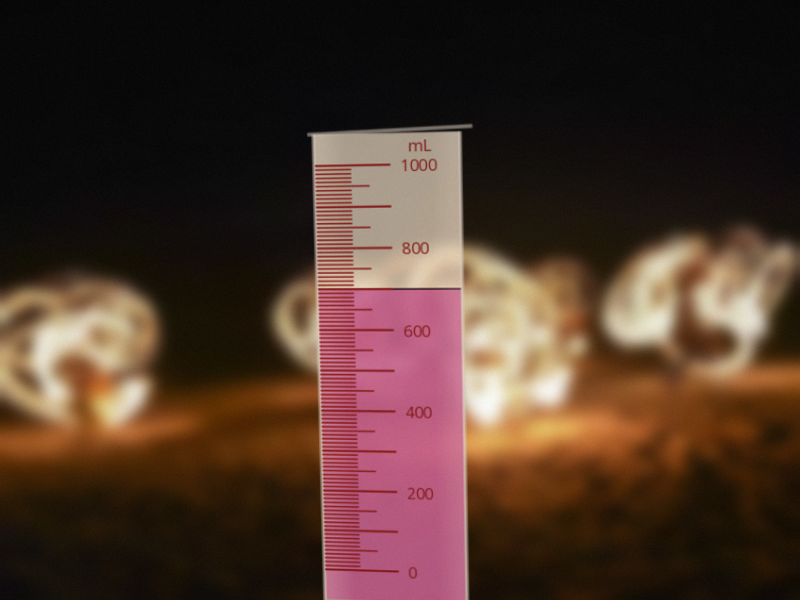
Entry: 700 mL
